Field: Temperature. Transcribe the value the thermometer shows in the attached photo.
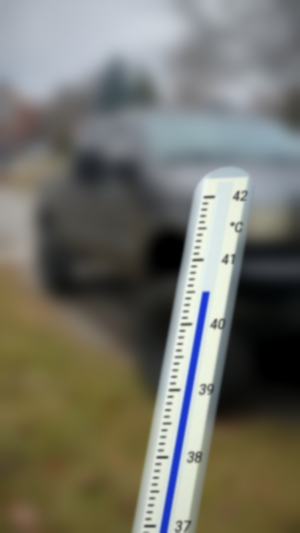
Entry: 40.5 °C
